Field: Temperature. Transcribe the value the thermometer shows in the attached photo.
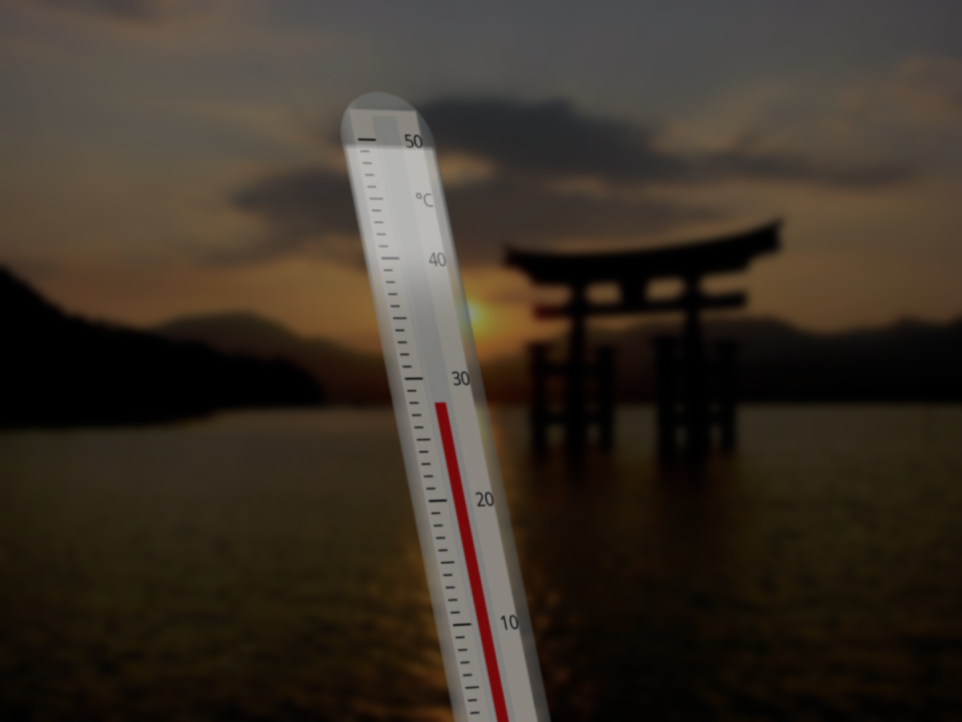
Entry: 28 °C
